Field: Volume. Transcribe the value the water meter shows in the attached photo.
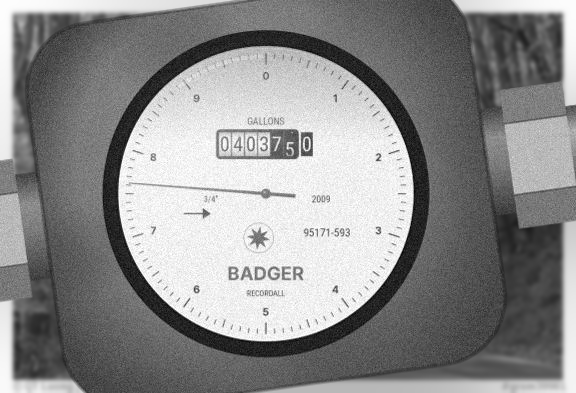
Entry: 403747.6 gal
